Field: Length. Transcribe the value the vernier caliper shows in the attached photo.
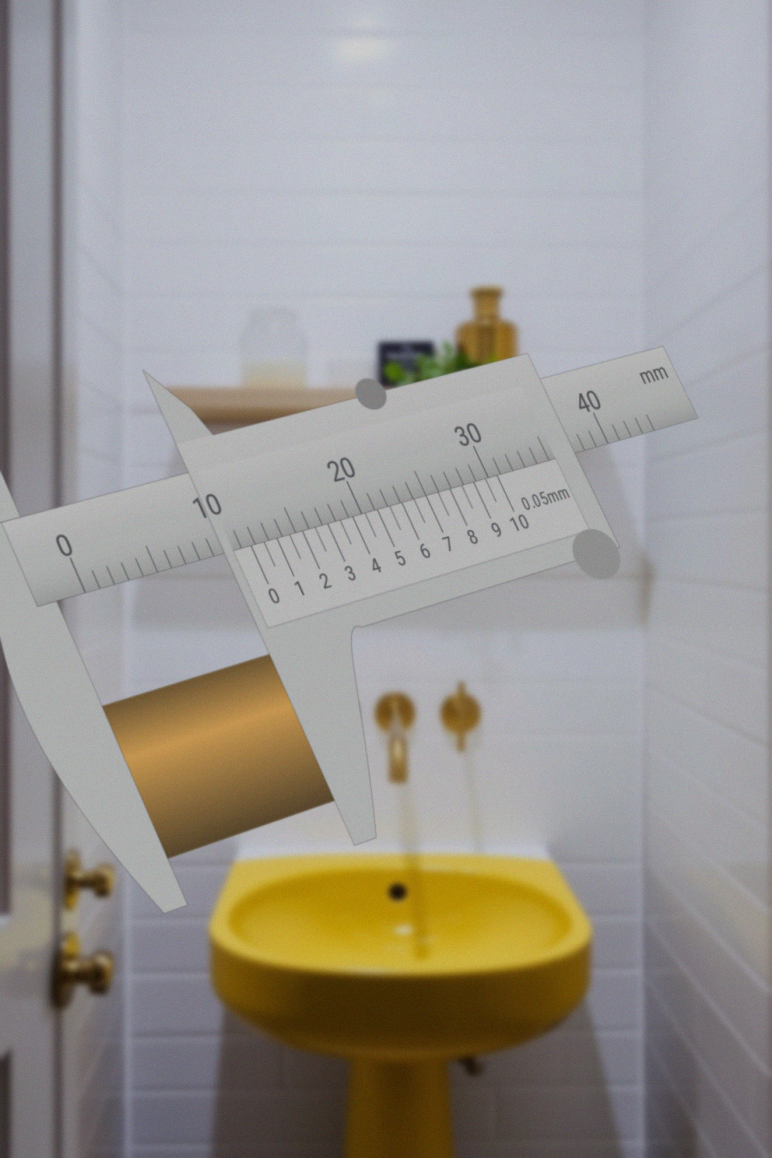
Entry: 11.7 mm
